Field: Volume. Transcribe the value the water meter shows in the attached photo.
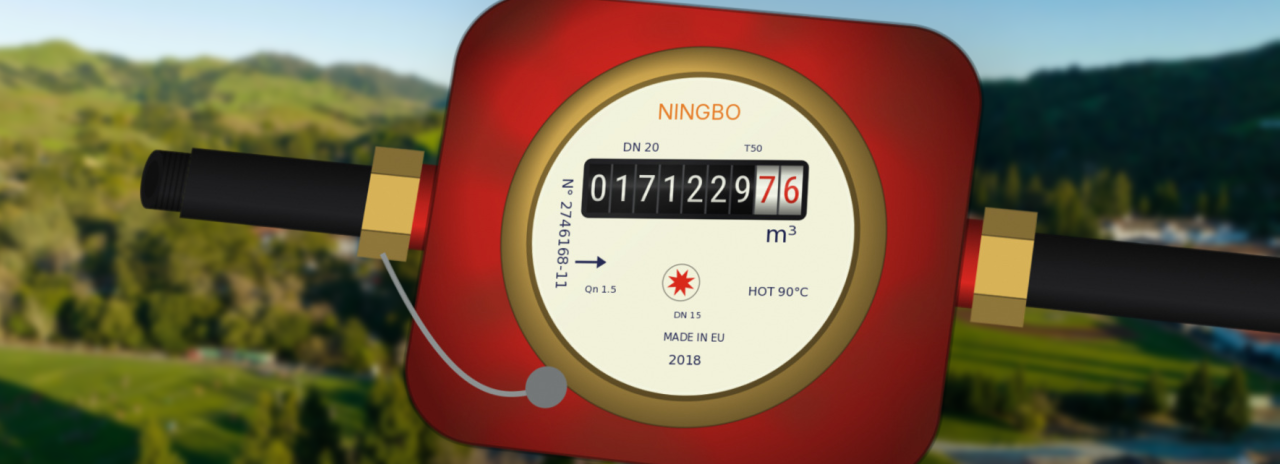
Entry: 171229.76 m³
